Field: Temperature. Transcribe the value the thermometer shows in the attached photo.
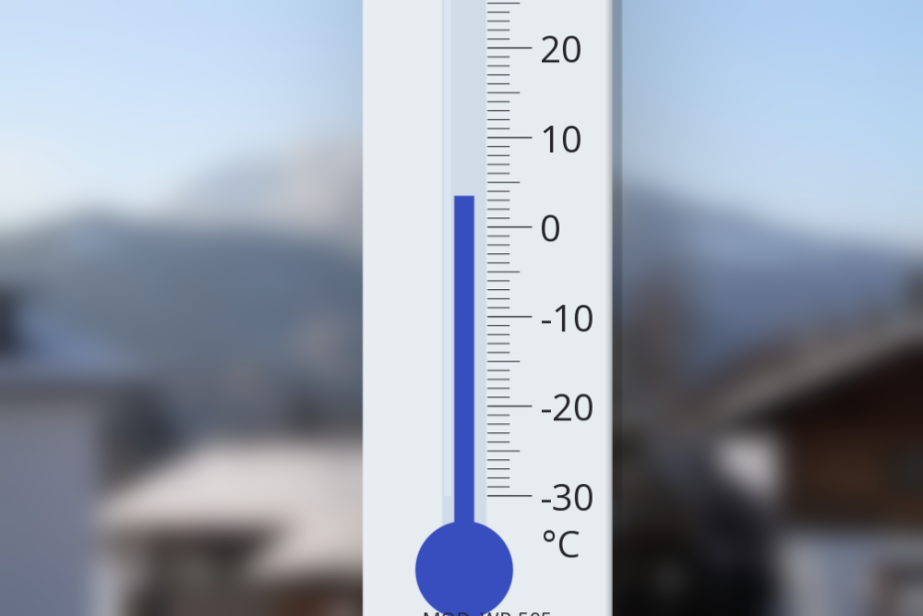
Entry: 3.5 °C
